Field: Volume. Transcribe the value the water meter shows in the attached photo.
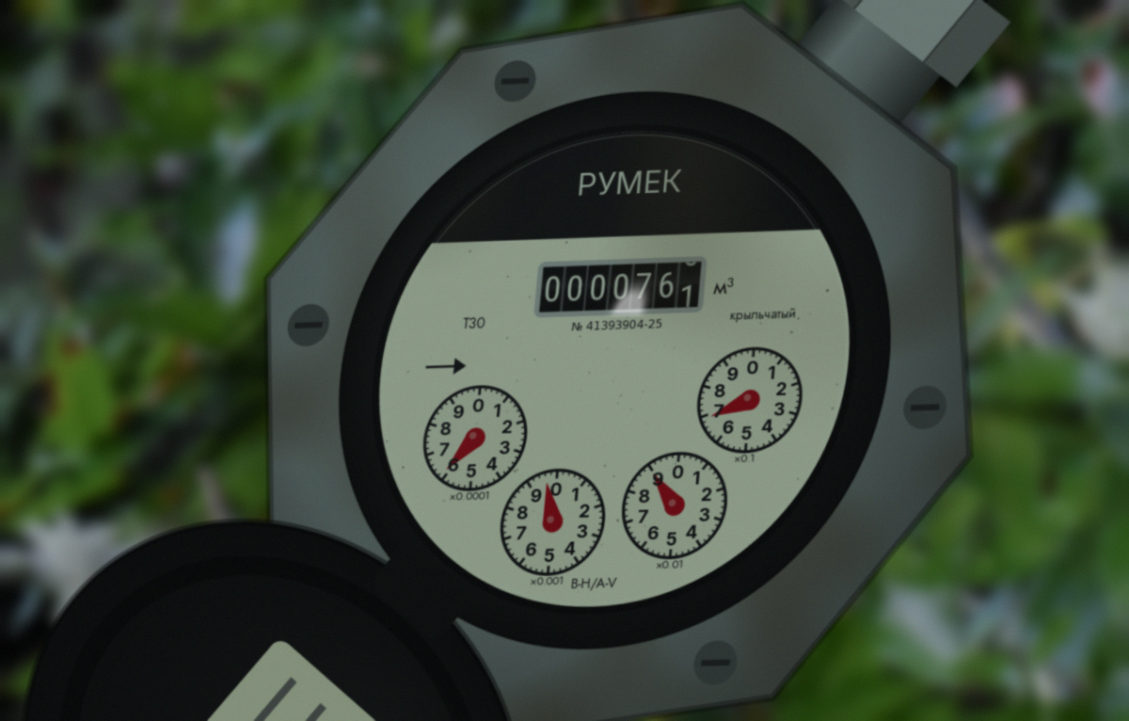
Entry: 760.6896 m³
